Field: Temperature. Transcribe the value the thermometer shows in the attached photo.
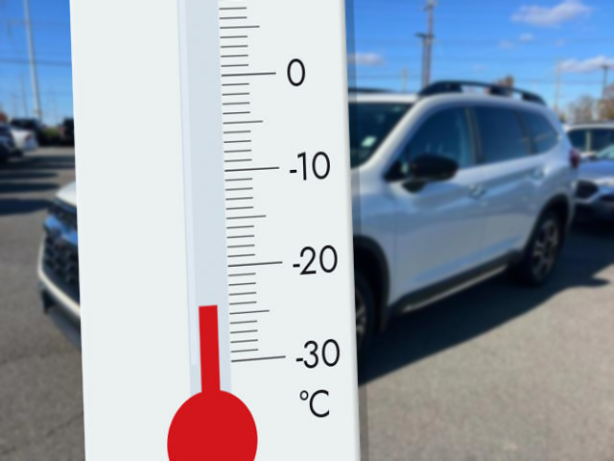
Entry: -24 °C
